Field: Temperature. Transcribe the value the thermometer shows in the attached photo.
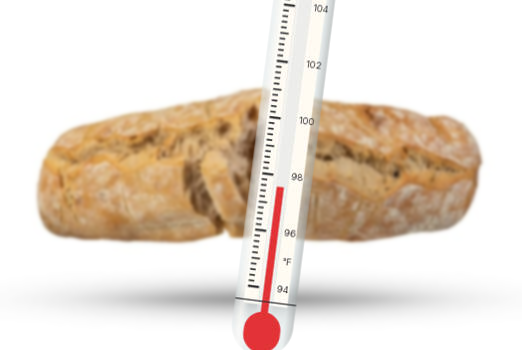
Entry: 97.6 °F
